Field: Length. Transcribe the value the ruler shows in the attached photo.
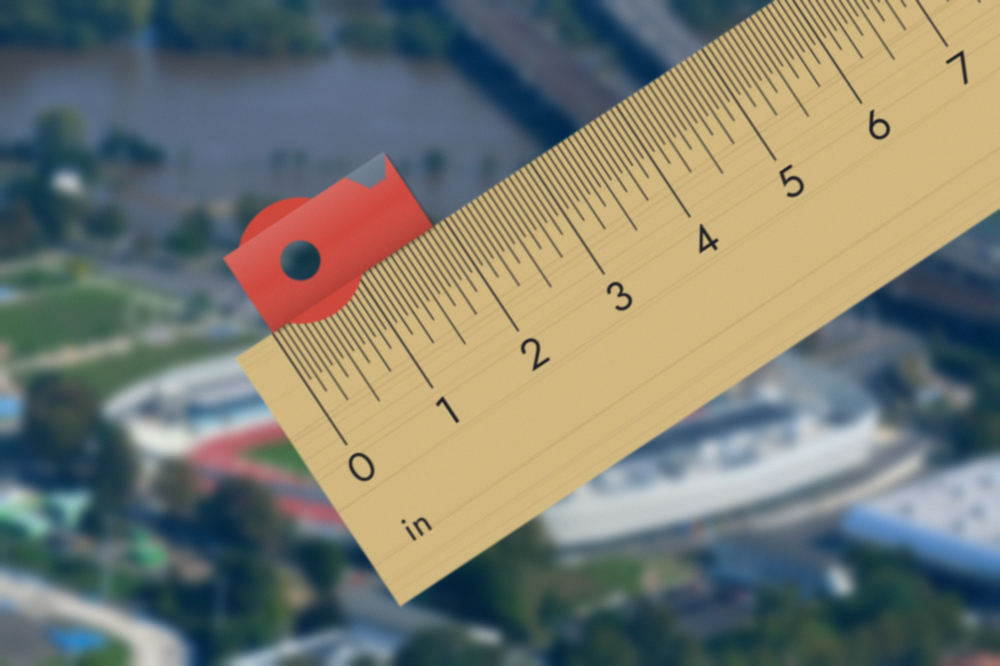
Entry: 1.875 in
